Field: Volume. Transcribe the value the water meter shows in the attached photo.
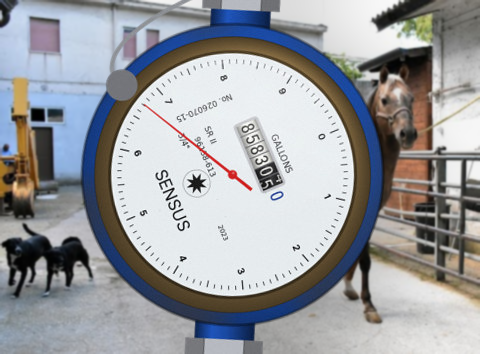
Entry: 8583046.7 gal
